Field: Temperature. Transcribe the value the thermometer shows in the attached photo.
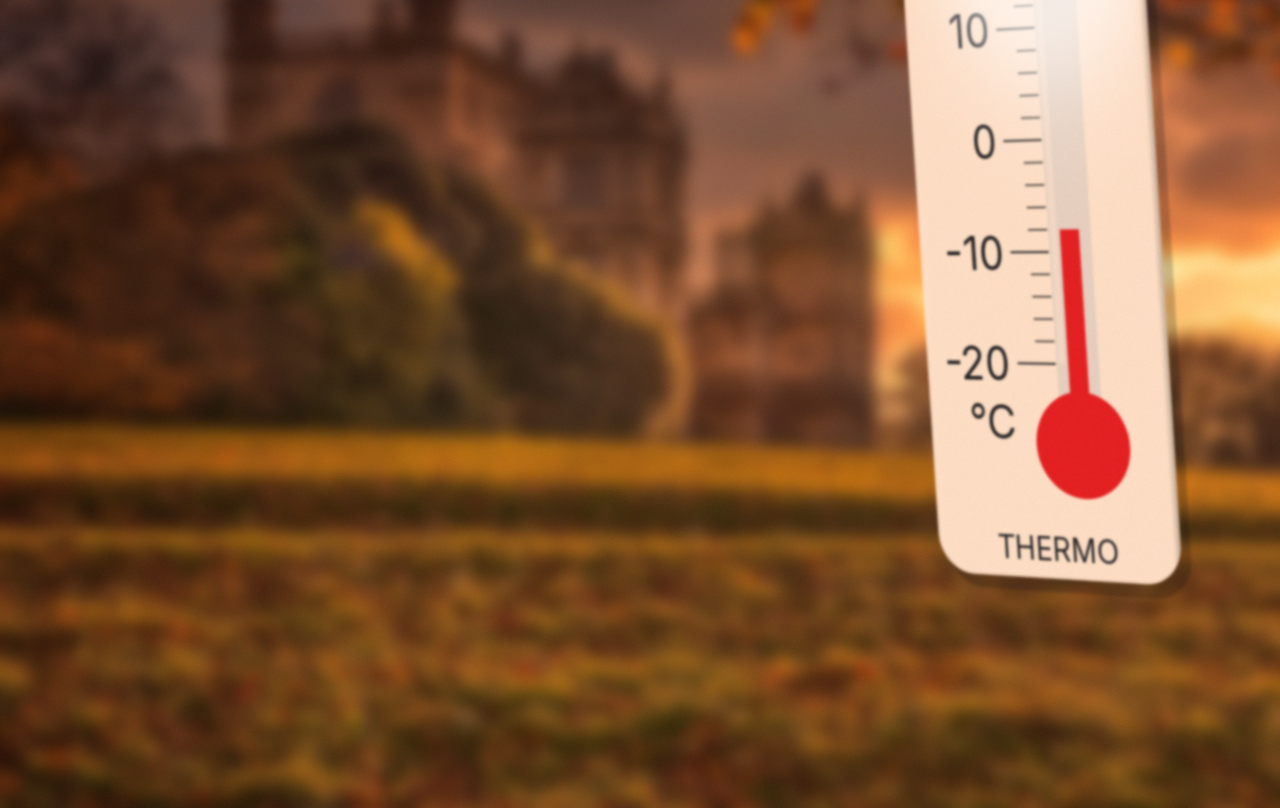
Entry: -8 °C
